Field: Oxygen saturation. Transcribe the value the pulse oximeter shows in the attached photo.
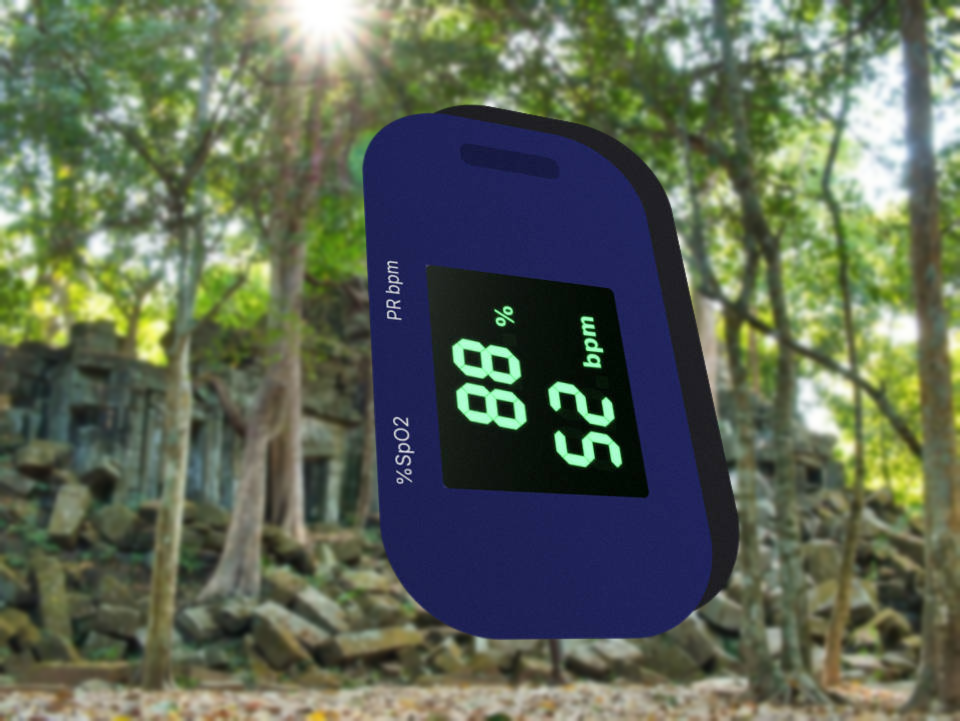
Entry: 88 %
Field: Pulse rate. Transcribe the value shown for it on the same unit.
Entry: 52 bpm
